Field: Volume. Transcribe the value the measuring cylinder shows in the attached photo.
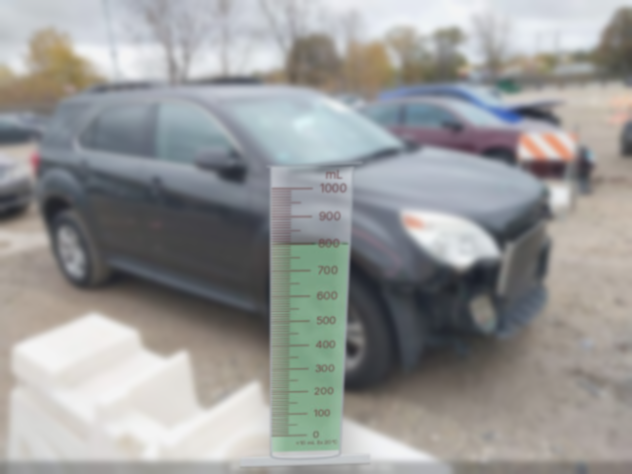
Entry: 800 mL
